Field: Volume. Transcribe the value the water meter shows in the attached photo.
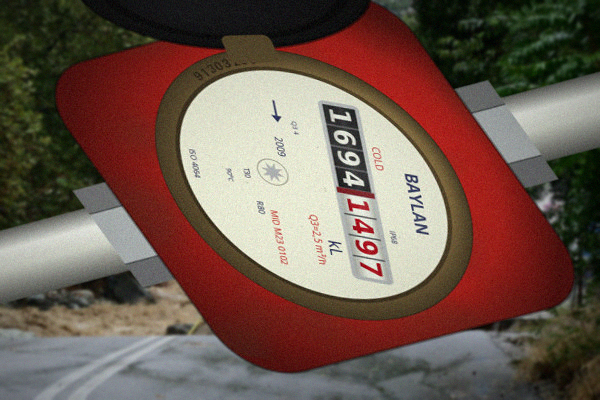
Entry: 1694.1497 kL
